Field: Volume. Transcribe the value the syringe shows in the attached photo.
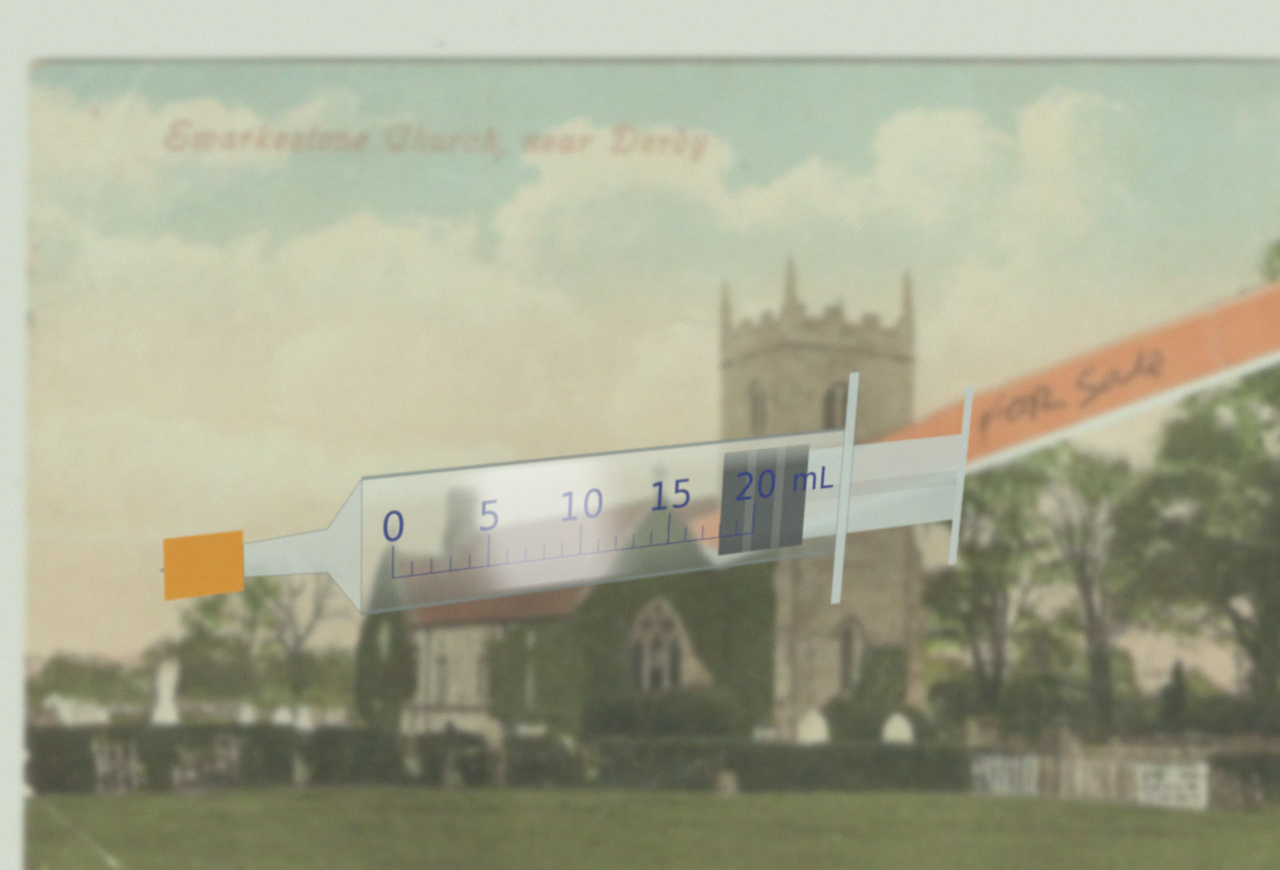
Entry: 18 mL
